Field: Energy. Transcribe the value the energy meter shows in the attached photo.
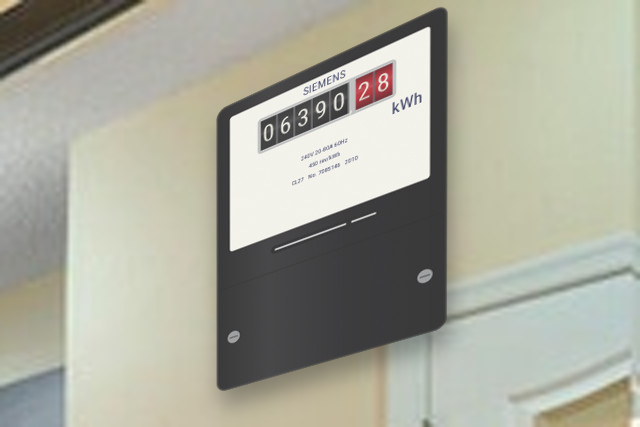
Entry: 6390.28 kWh
